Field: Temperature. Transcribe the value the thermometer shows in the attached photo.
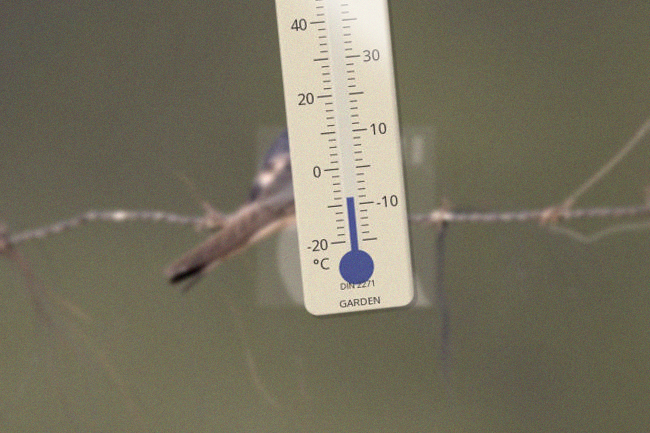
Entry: -8 °C
